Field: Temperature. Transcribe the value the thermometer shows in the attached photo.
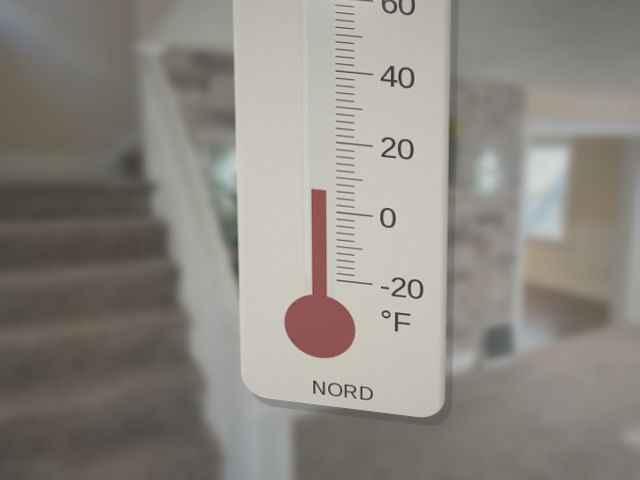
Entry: 6 °F
